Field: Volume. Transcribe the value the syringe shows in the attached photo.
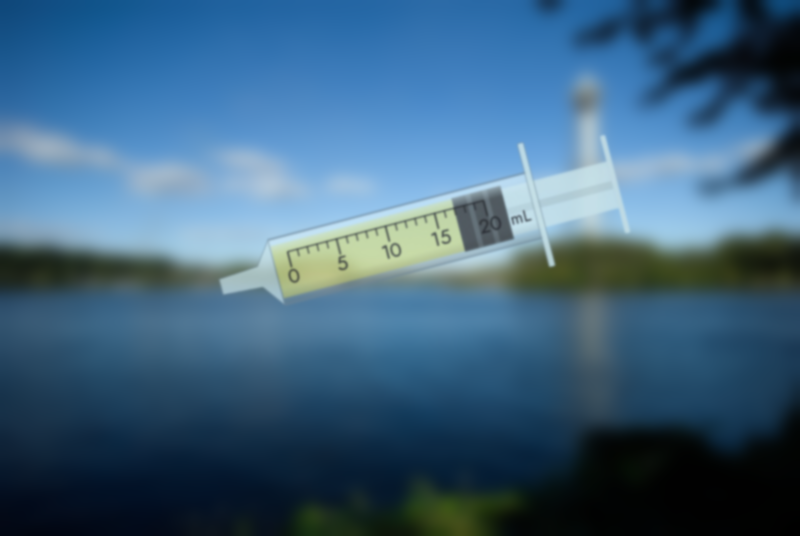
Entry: 17 mL
